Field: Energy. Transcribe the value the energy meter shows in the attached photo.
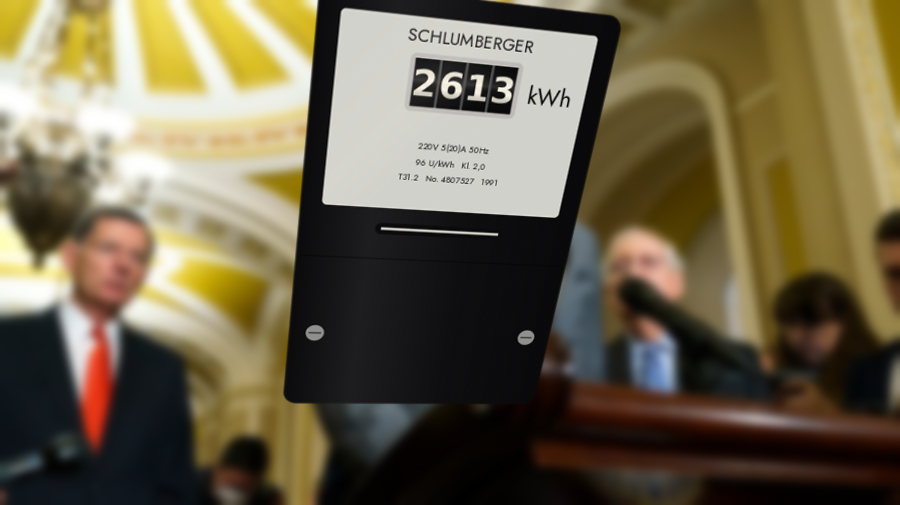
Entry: 2613 kWh
